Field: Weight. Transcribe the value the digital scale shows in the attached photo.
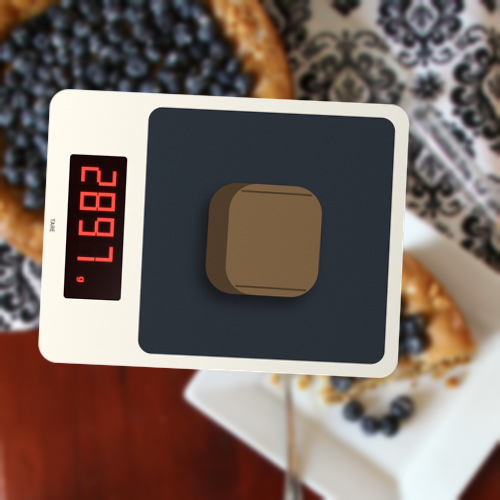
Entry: 2897 g
